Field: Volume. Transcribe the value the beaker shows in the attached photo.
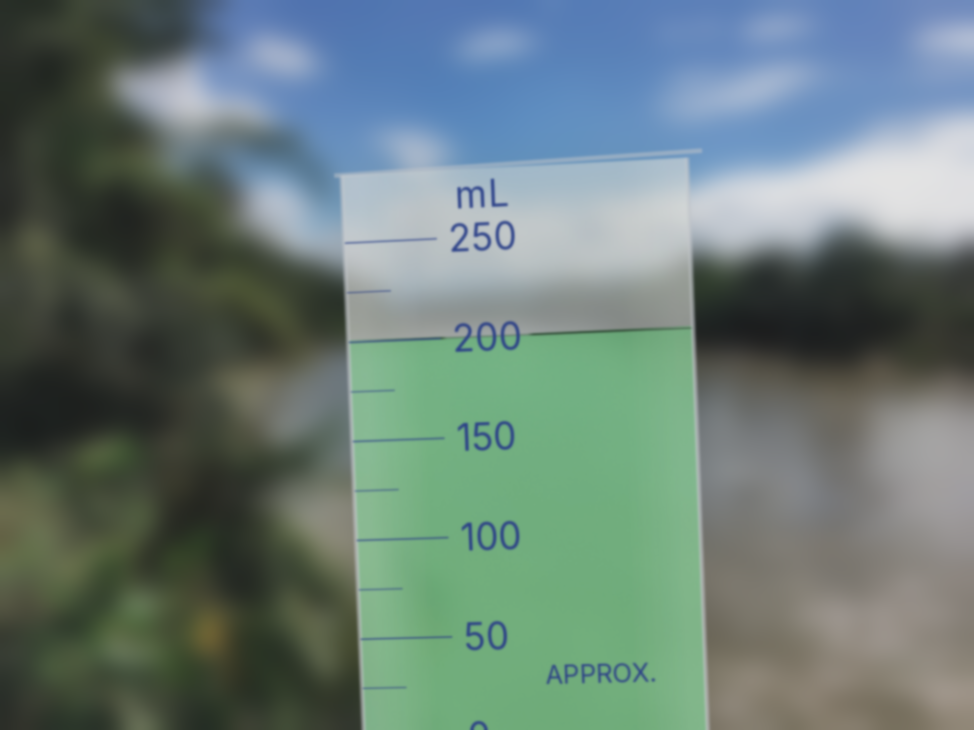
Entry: 200 mL
